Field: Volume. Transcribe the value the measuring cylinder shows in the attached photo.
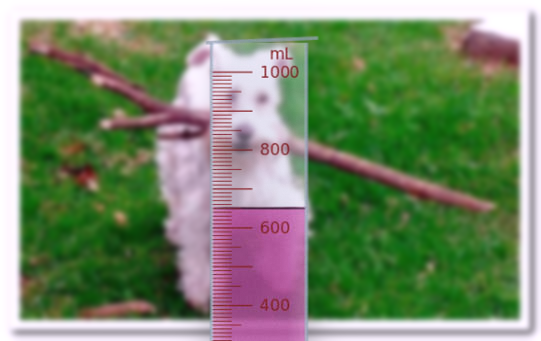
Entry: 650 mL
